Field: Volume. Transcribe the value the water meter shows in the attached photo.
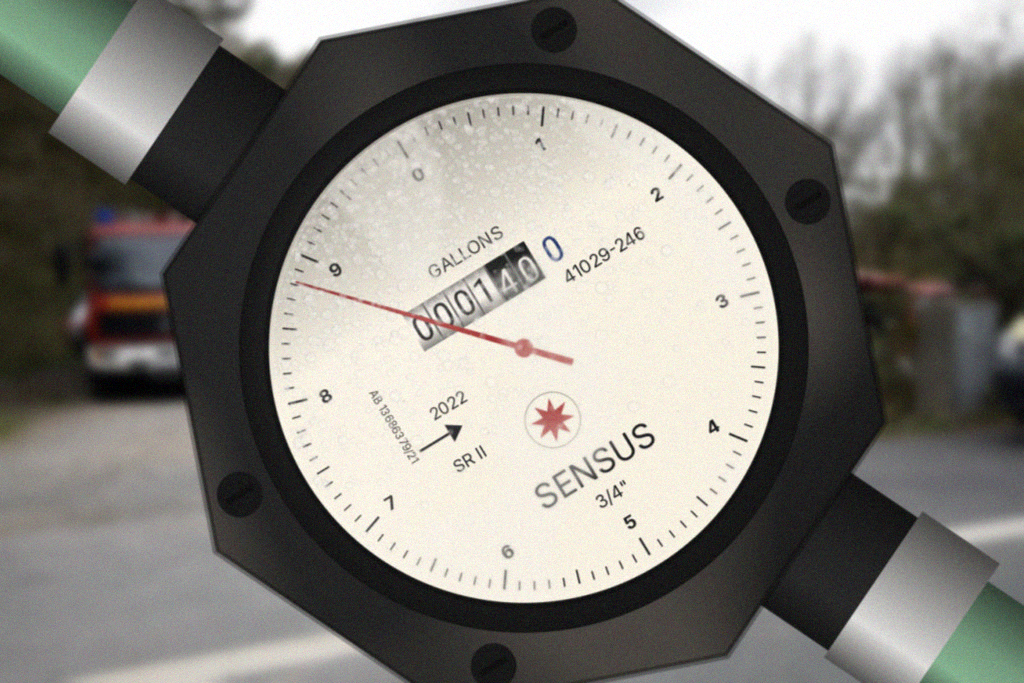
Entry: 1398.8 gal
